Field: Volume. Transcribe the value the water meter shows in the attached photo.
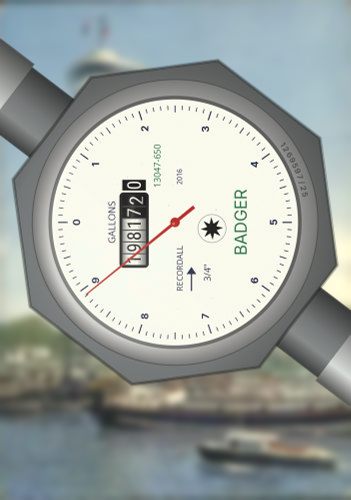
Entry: 1981718.9 gal
